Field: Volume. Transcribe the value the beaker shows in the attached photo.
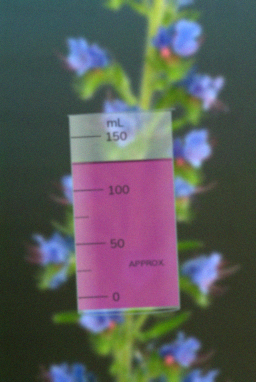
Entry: 125 mL
